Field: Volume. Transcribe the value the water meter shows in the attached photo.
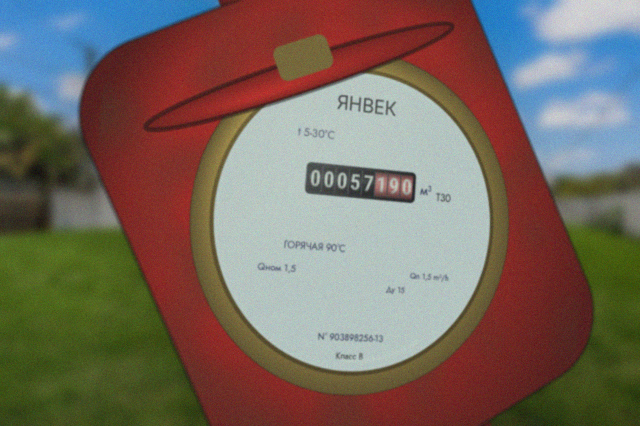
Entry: 57.190 m³
